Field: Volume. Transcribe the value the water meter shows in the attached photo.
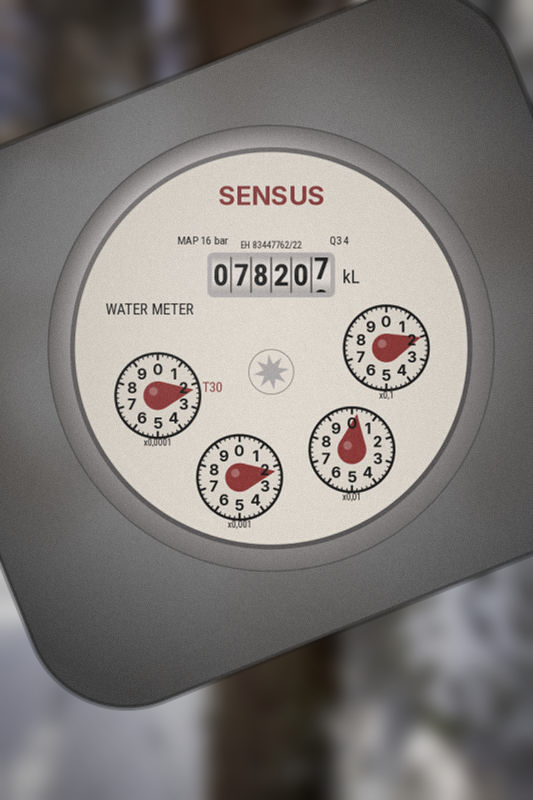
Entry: 78207.2022 kL
